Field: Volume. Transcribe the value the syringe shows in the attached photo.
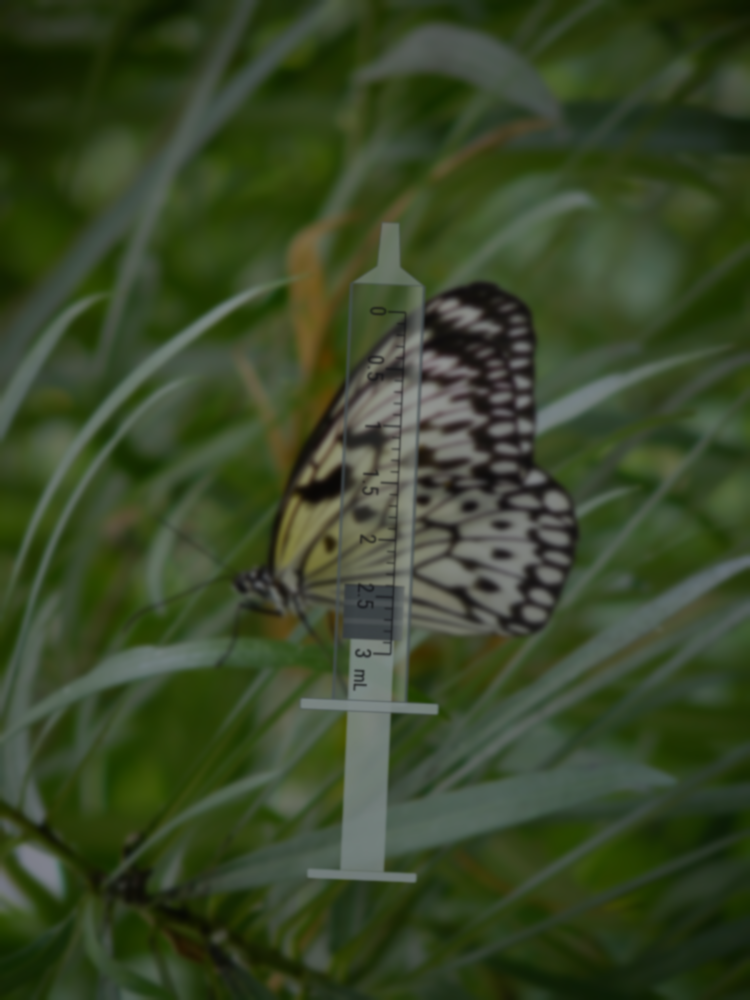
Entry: 2.4 mL
